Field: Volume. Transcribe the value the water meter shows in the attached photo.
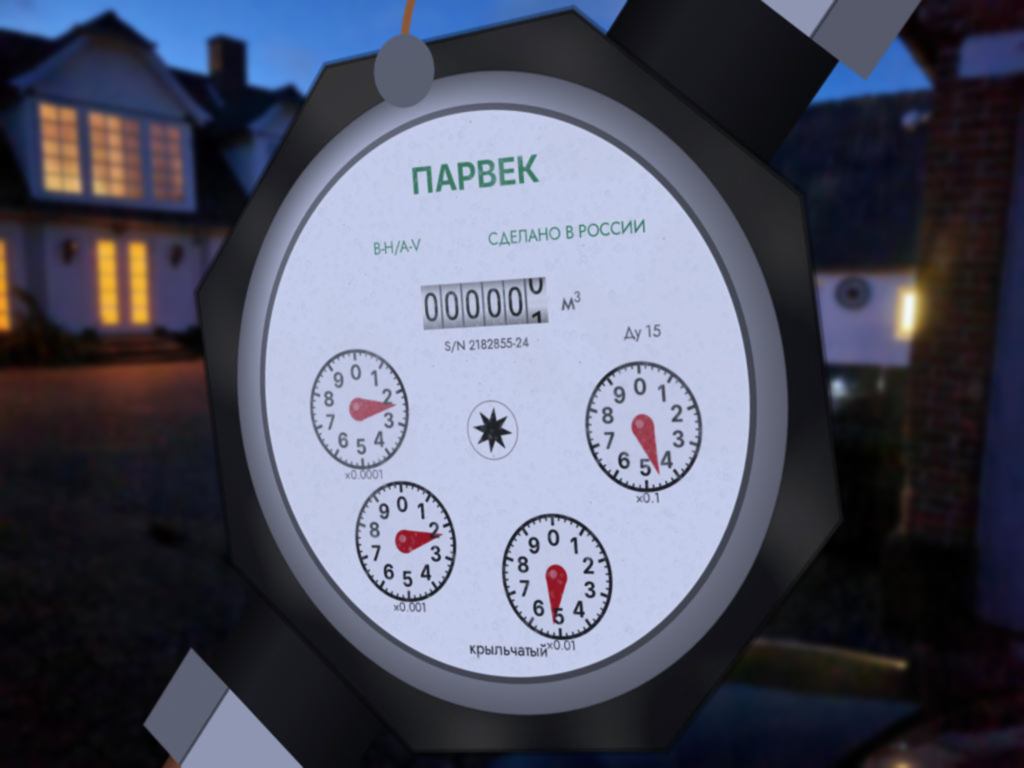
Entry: 0.4522 m³
